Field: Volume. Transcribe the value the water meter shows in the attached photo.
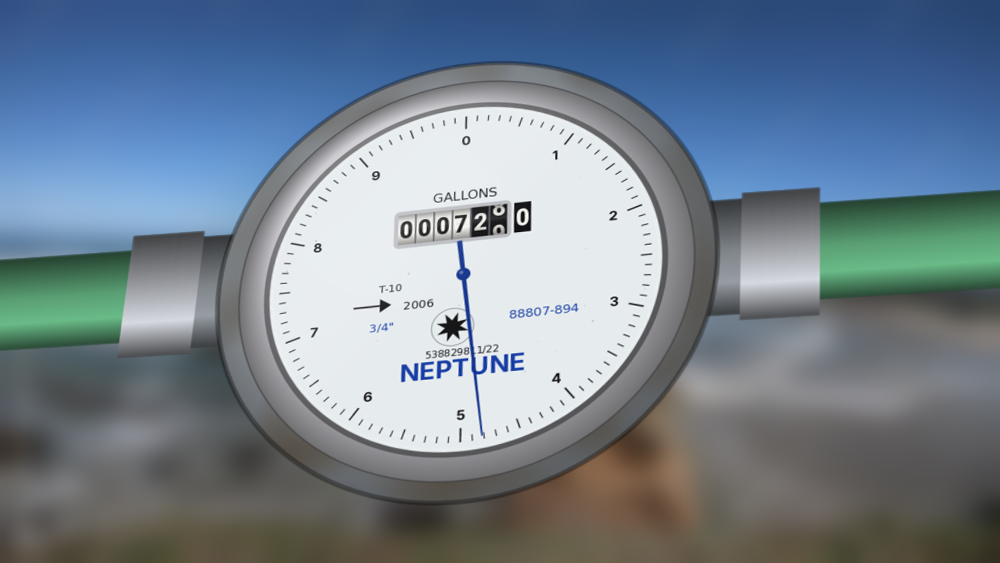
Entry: 7284.8 gal
